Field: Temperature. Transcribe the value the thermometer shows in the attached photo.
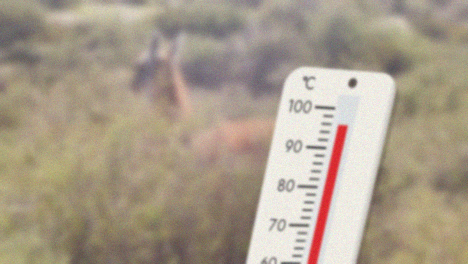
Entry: 96 °C
